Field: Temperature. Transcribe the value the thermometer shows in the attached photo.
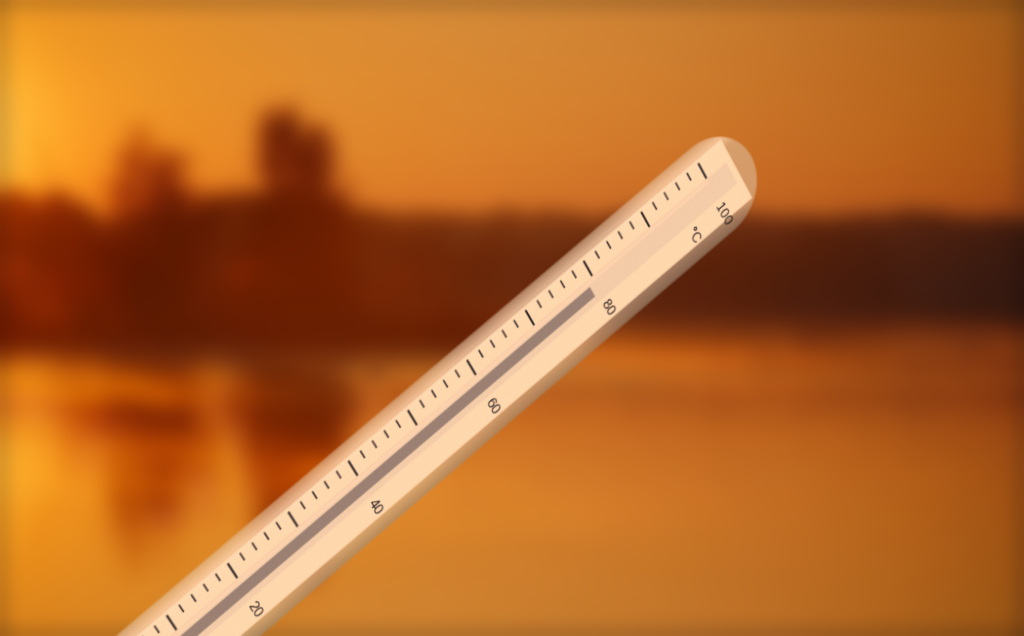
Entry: 79 °C
